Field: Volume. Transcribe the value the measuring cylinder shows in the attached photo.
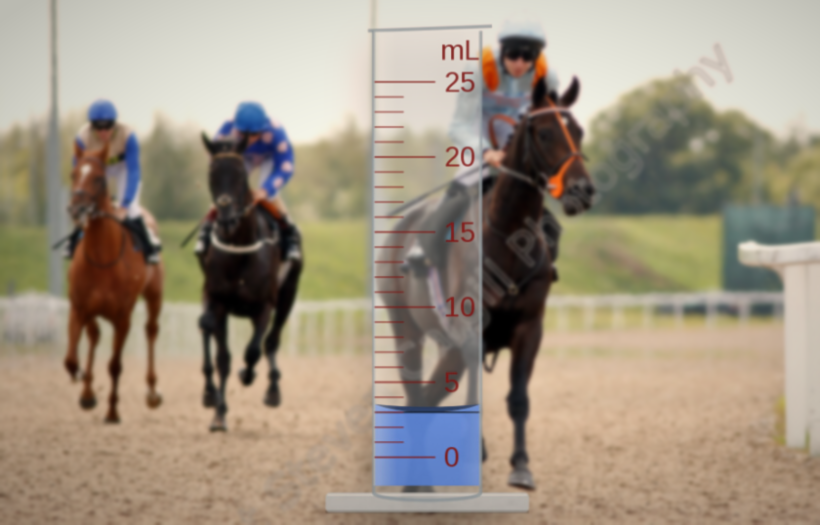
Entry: 3 mL
